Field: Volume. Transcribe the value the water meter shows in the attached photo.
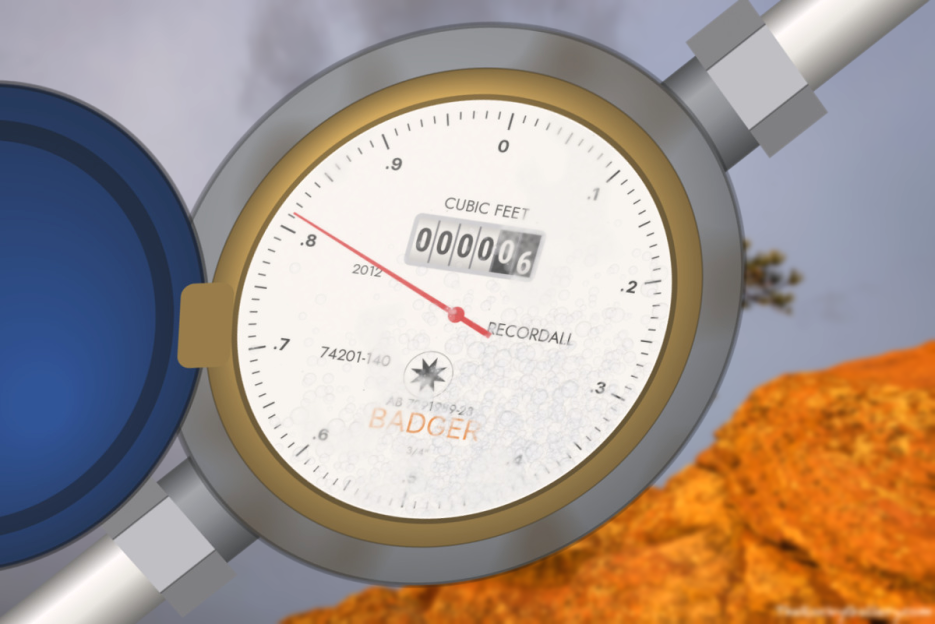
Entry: 5.81 ft³
